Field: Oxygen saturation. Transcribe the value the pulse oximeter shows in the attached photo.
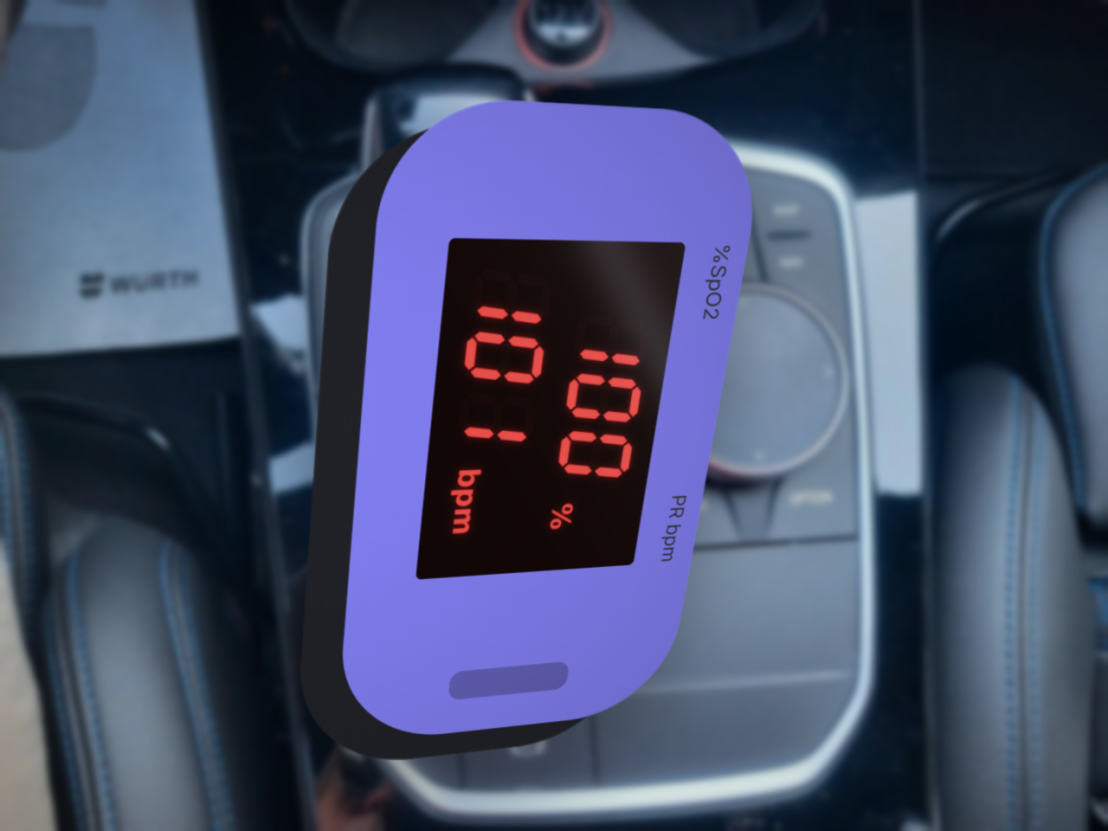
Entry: 100 %
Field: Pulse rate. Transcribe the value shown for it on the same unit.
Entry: 101 bpm
